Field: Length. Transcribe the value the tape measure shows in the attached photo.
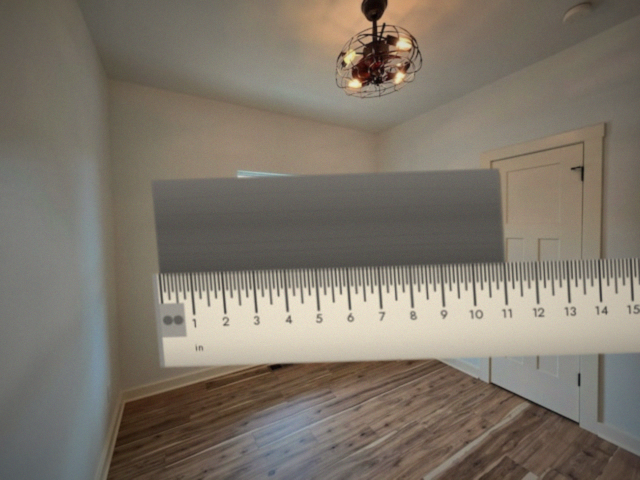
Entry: 11 in
